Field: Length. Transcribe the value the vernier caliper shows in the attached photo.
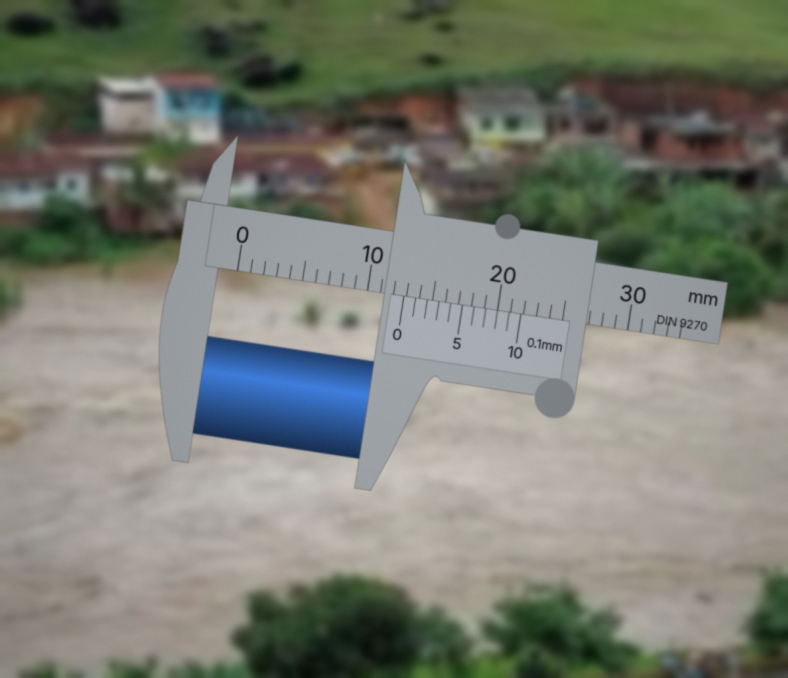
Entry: 12.8 mm
